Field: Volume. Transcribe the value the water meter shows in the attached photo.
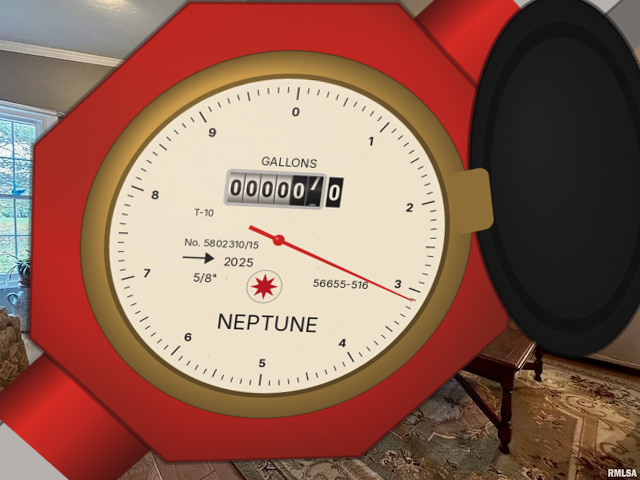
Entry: 73.1 gal
